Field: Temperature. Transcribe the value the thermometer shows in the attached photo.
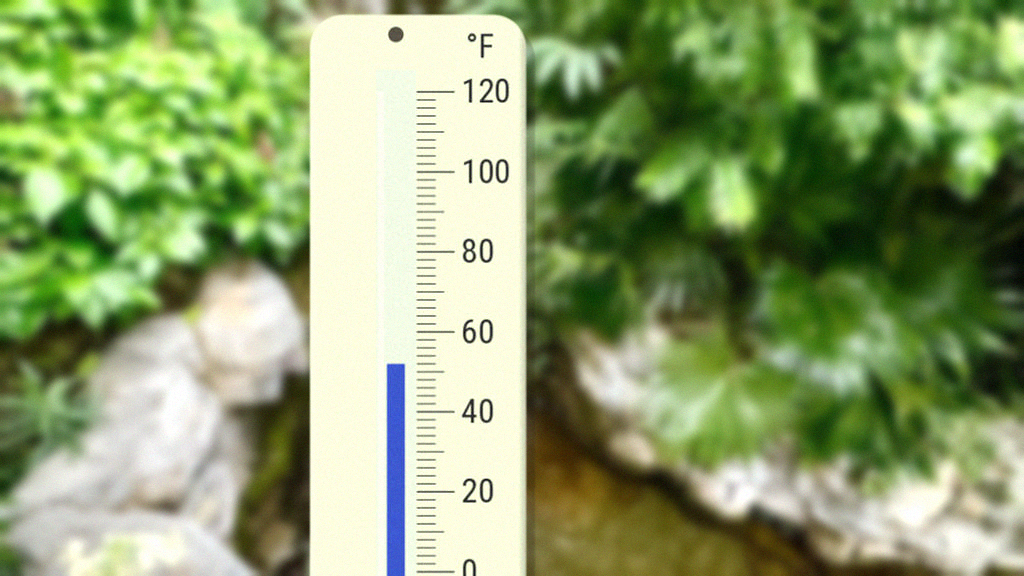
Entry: 52 °F
